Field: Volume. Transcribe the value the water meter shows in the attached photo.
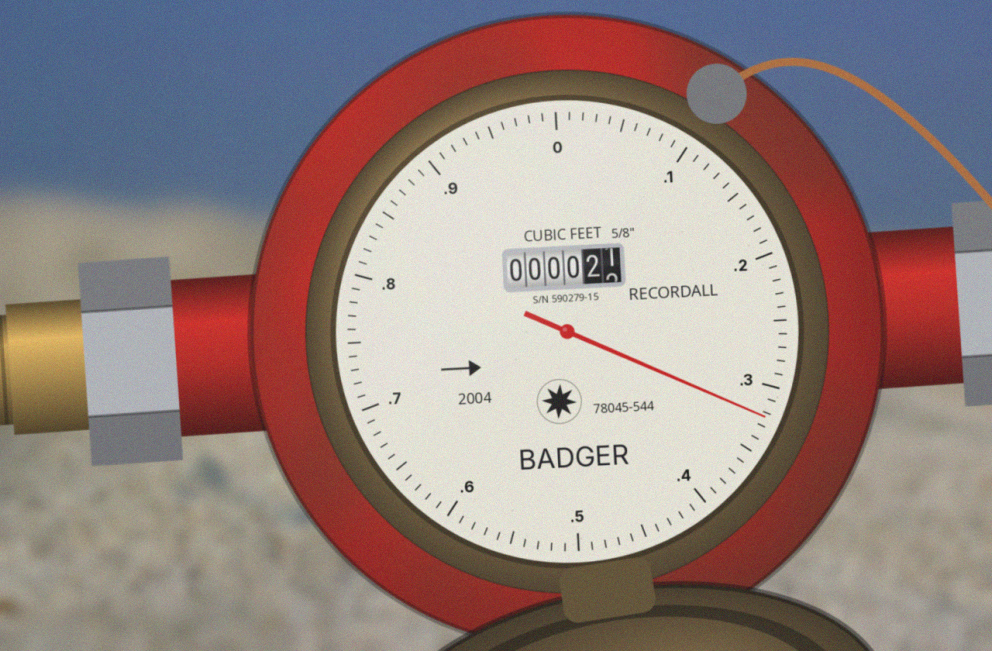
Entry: 21.32 ft³
